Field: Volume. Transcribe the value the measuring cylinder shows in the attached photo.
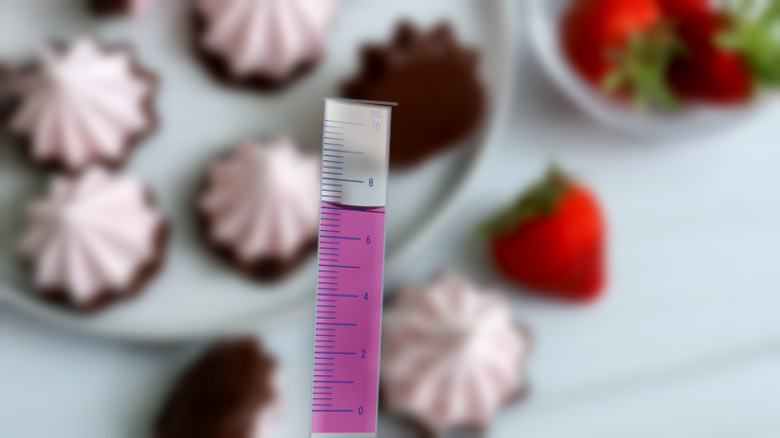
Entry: 7 mL
